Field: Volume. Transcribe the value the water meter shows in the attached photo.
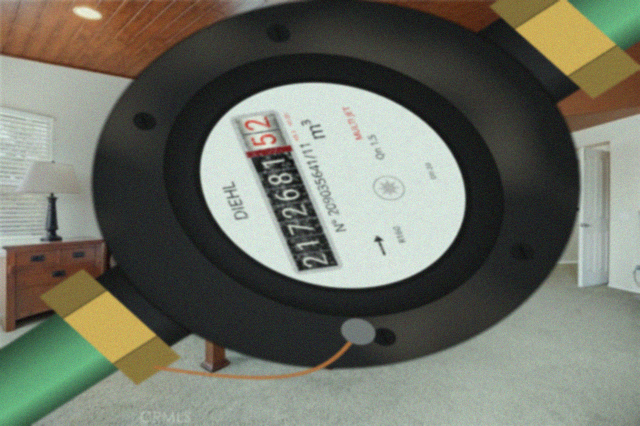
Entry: 2172681.52 m³
